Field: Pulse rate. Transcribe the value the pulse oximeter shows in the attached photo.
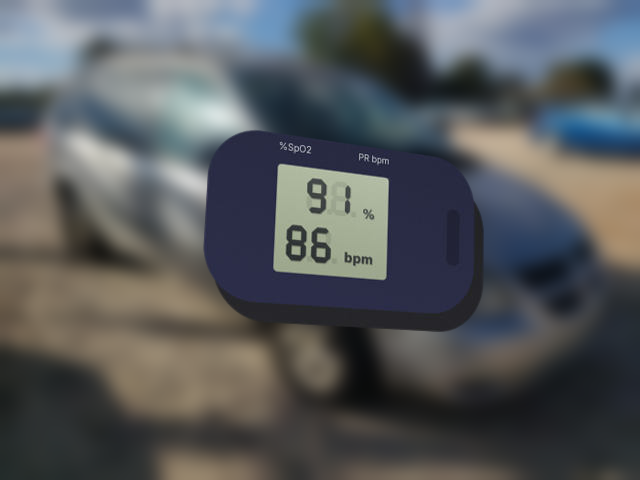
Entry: 86 bpm
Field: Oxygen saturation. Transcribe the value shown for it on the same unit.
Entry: 91 %
